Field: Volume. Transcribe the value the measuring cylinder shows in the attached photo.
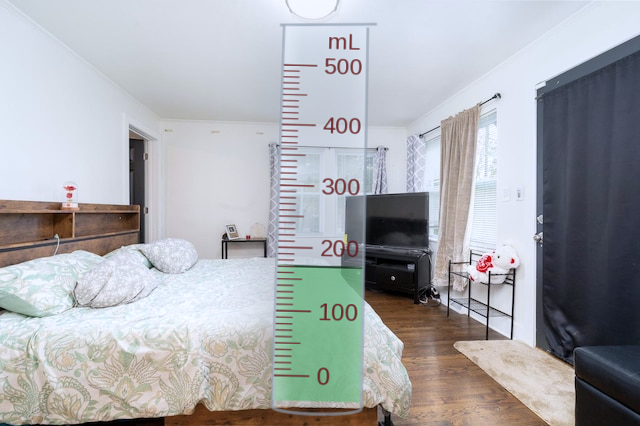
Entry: 170 mL
